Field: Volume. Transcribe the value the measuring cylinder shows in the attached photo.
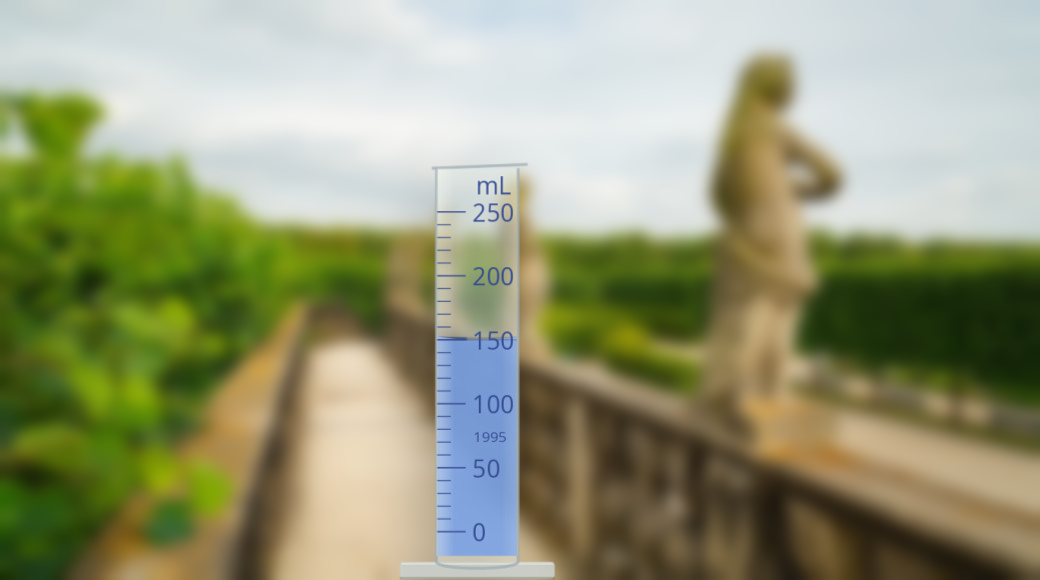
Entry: 150 mL
